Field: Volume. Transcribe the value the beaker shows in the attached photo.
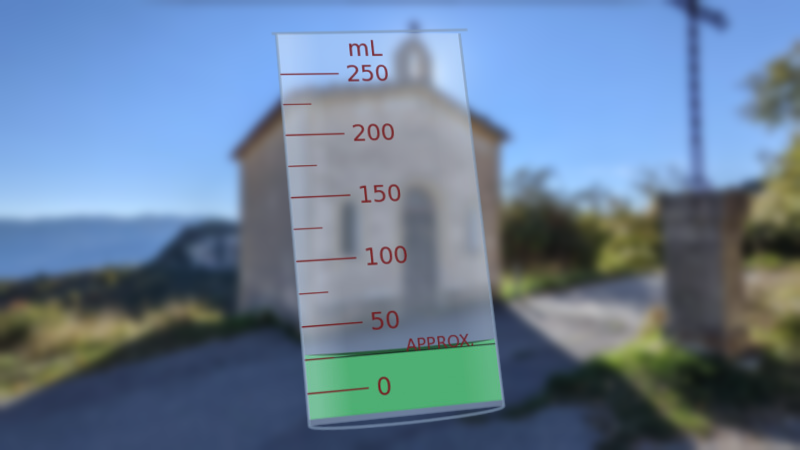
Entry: 25 mL
